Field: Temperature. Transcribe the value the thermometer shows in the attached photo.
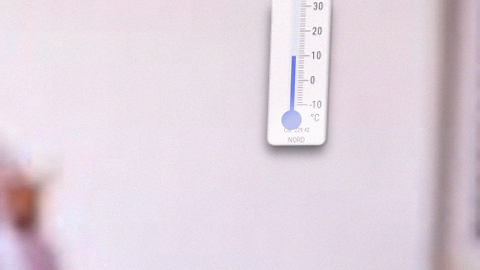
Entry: 10 °C
